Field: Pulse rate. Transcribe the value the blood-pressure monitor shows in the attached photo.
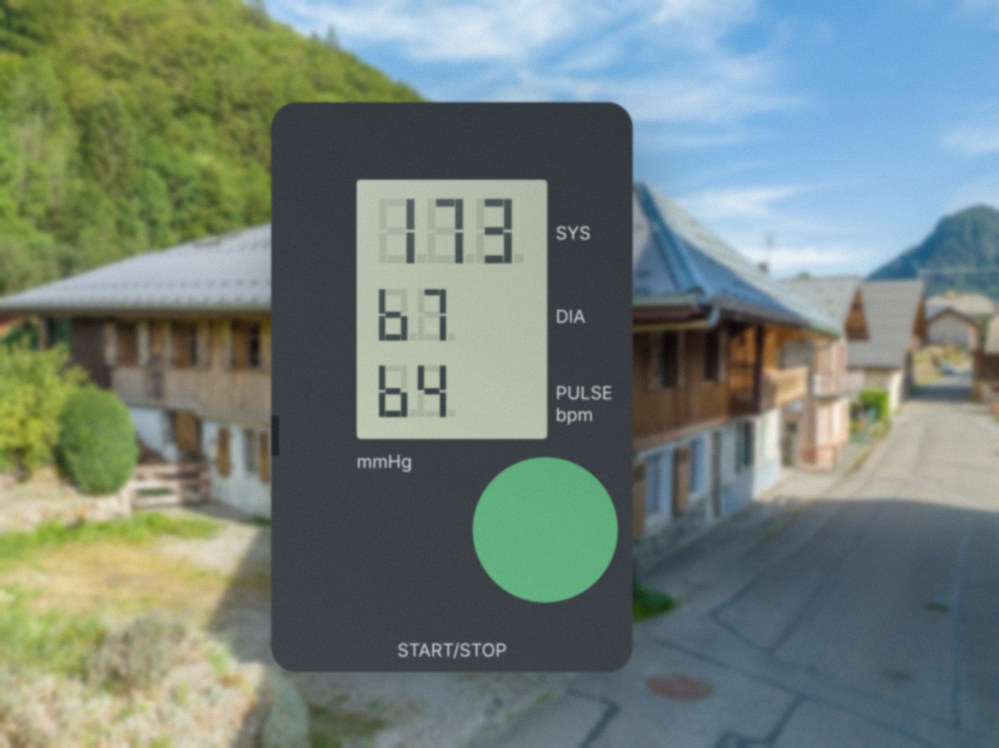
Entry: 64 bpm
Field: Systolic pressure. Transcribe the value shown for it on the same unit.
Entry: 173 mmHg
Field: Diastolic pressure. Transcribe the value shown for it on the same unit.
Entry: 67 mmHg
